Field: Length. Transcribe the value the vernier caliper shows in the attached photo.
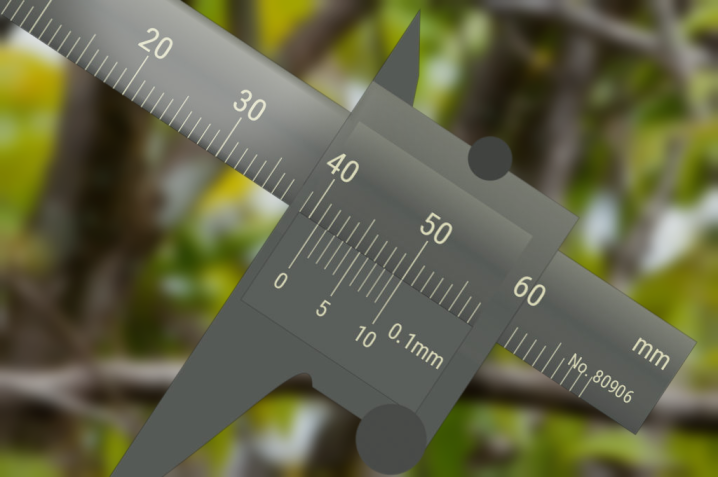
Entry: 41.0 mm
